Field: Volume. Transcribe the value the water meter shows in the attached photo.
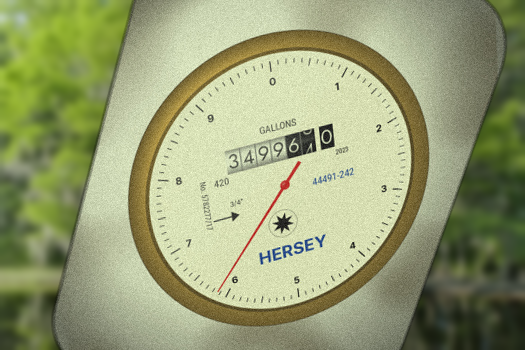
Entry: 3499636.1 gal
